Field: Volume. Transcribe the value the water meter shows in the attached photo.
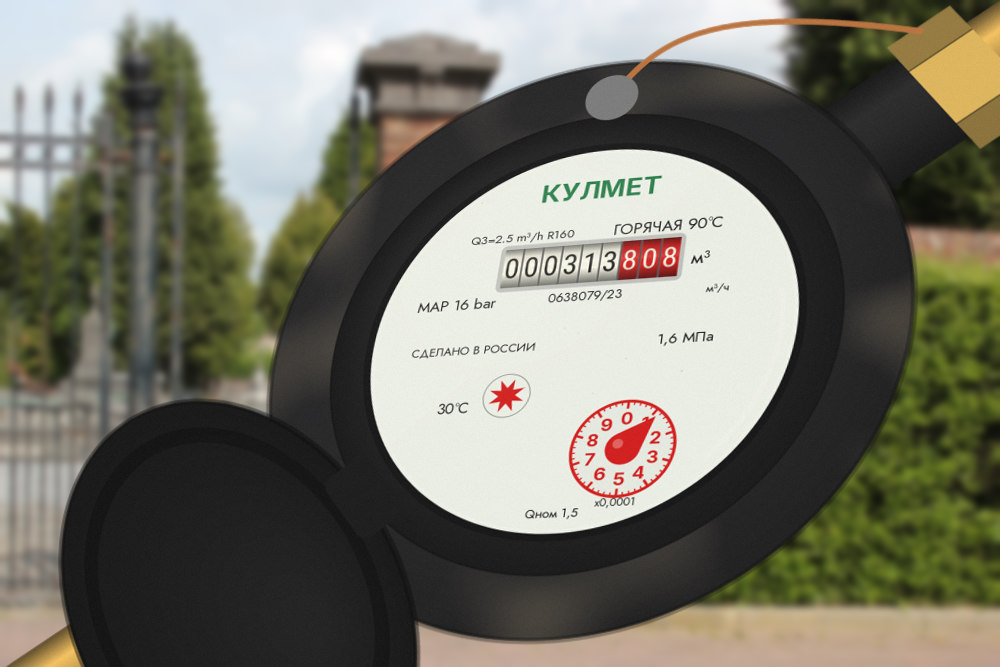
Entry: 313.8081 m³
